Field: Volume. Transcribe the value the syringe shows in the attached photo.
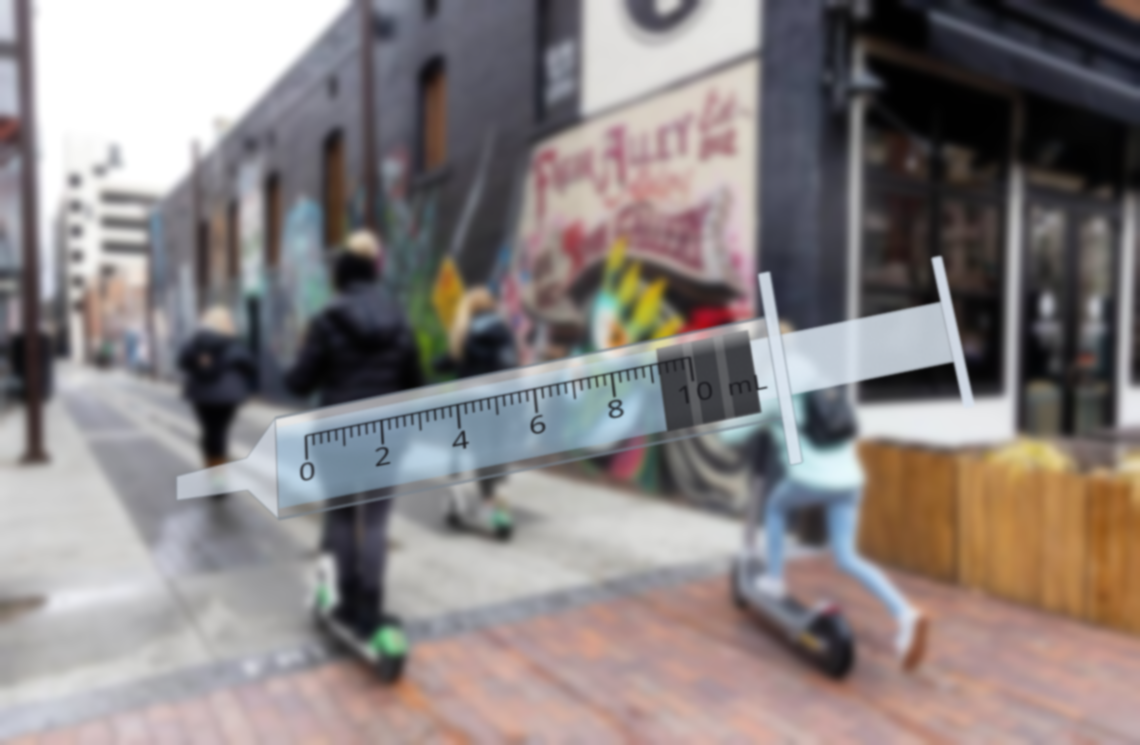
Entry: 9.2 mL
